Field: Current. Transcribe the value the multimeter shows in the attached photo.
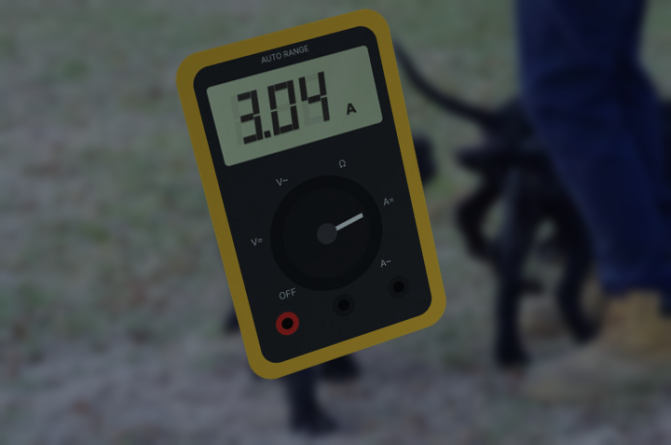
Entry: 3.04 A
